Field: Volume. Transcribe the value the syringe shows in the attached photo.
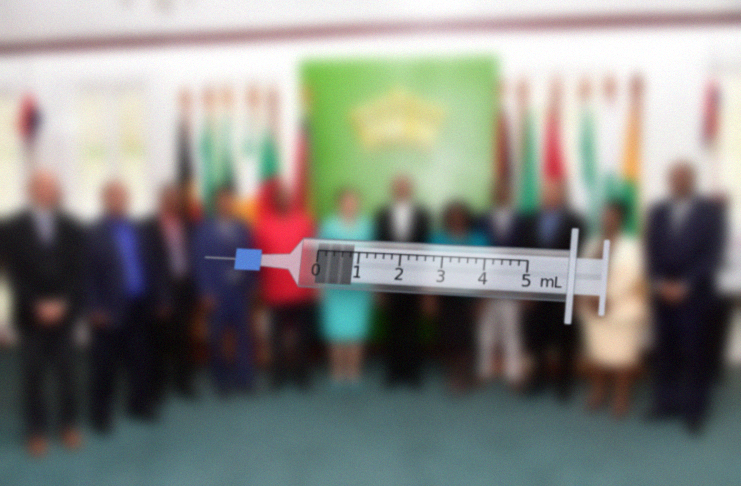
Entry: 0 mL
